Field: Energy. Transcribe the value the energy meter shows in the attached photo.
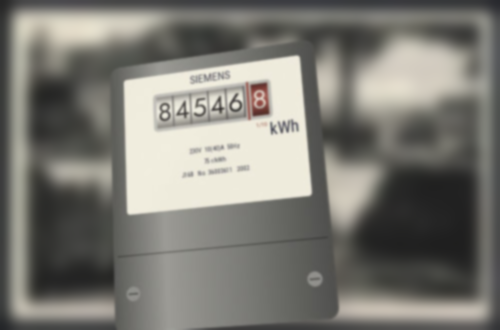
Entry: 84546.8 kWh
